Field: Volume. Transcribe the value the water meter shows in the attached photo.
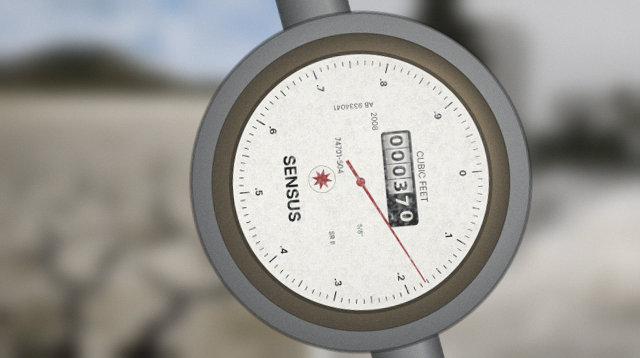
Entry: 370.17 ft³
